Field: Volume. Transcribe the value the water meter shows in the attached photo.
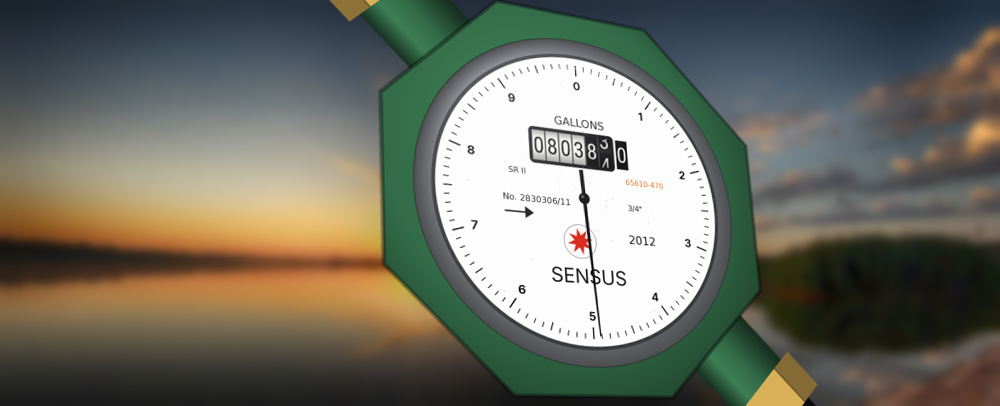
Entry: 803834.9 gal
